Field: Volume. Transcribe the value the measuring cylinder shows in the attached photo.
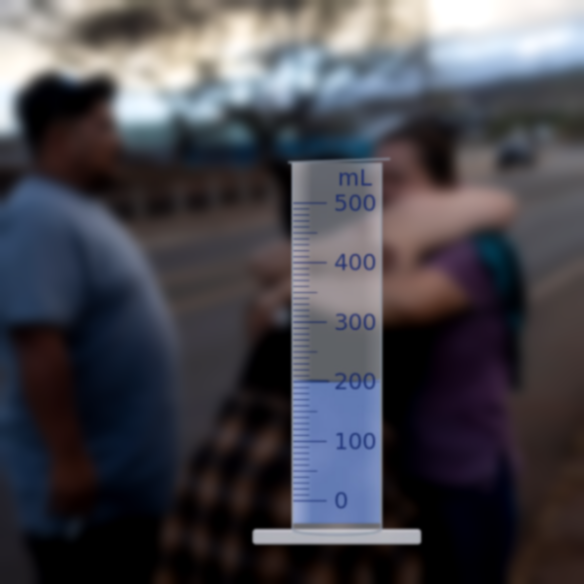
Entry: 200 mL
